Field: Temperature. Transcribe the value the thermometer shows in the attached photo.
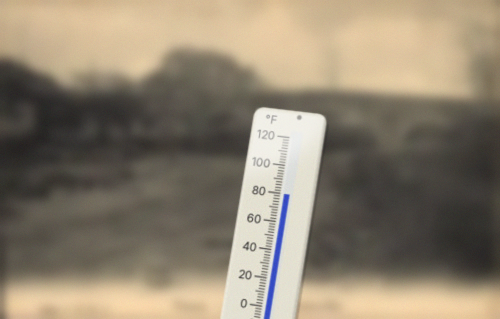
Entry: 80 °F
